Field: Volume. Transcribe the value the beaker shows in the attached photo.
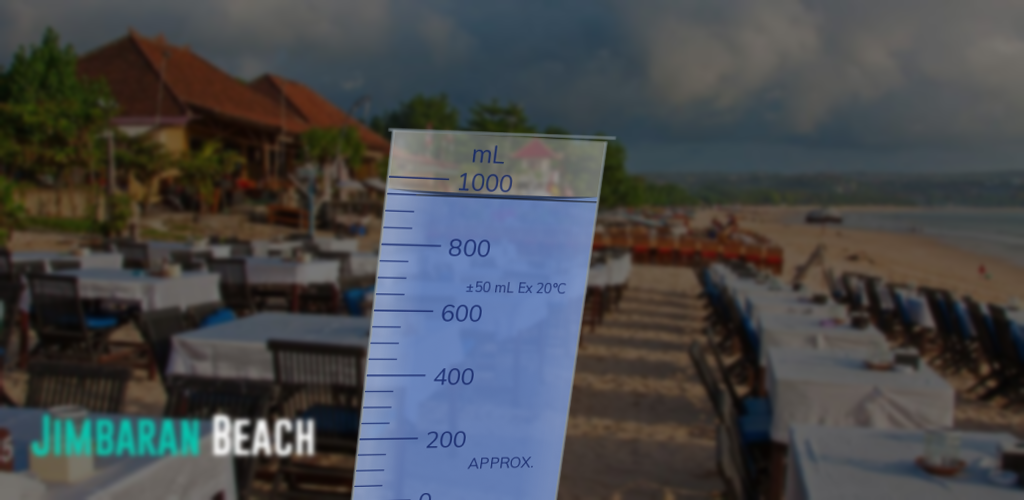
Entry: 950 mL
